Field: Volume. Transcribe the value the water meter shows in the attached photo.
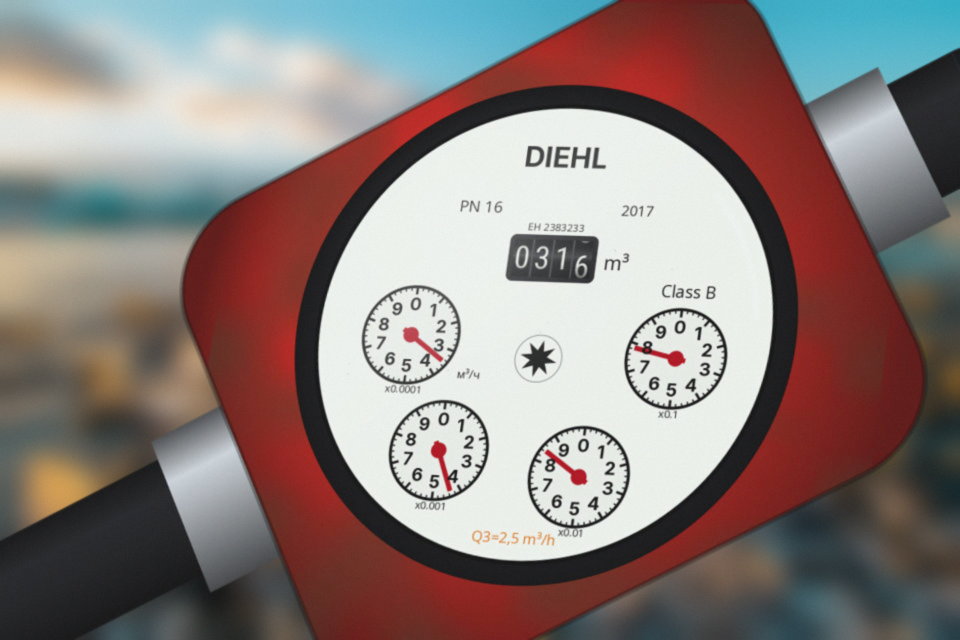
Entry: 315.7843 m³
